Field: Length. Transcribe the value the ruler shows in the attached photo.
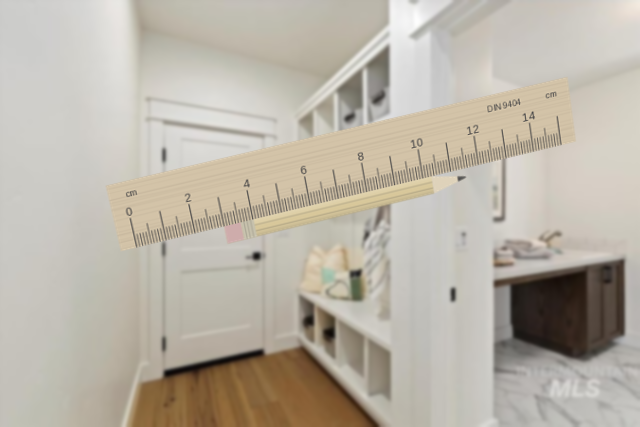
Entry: 8.5 cm
